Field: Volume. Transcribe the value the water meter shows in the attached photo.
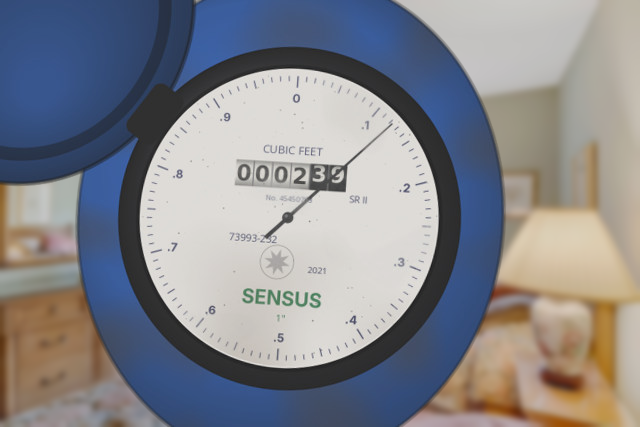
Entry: 239.12 ft³
